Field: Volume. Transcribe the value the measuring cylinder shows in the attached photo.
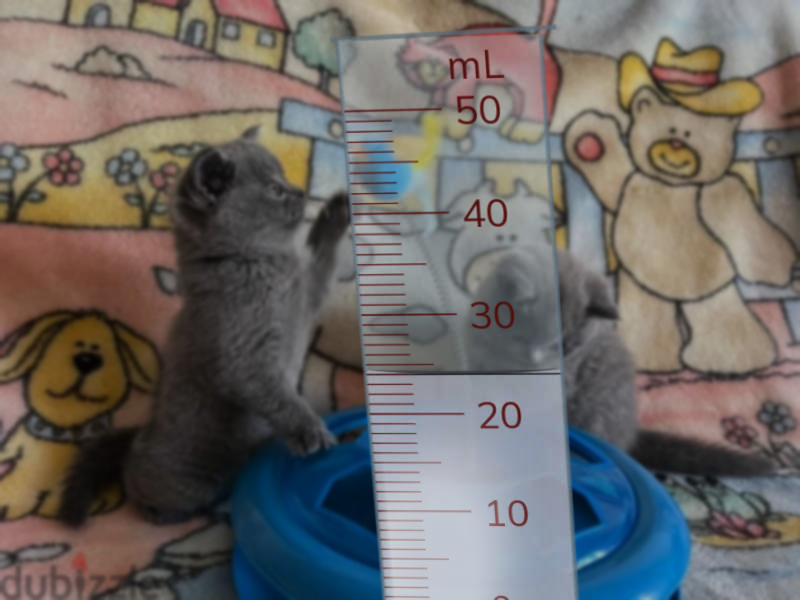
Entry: 24 mL
